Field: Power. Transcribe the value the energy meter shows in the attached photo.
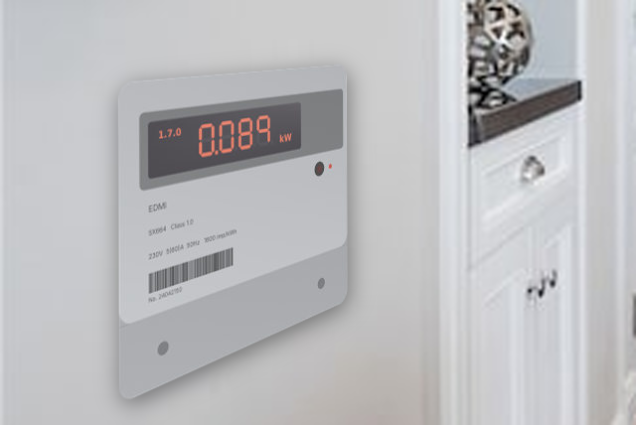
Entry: 0.089 kW
